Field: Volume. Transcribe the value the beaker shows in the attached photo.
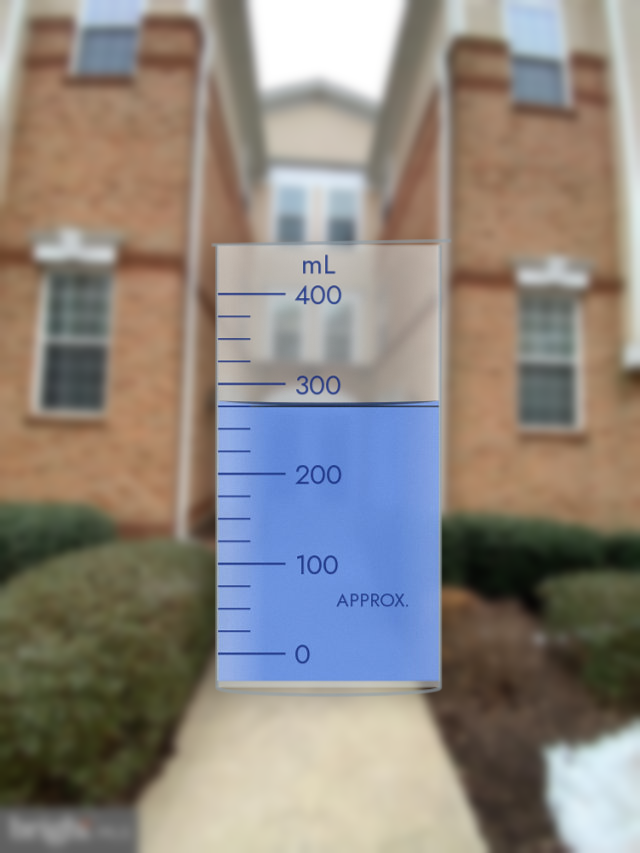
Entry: 275 mL
